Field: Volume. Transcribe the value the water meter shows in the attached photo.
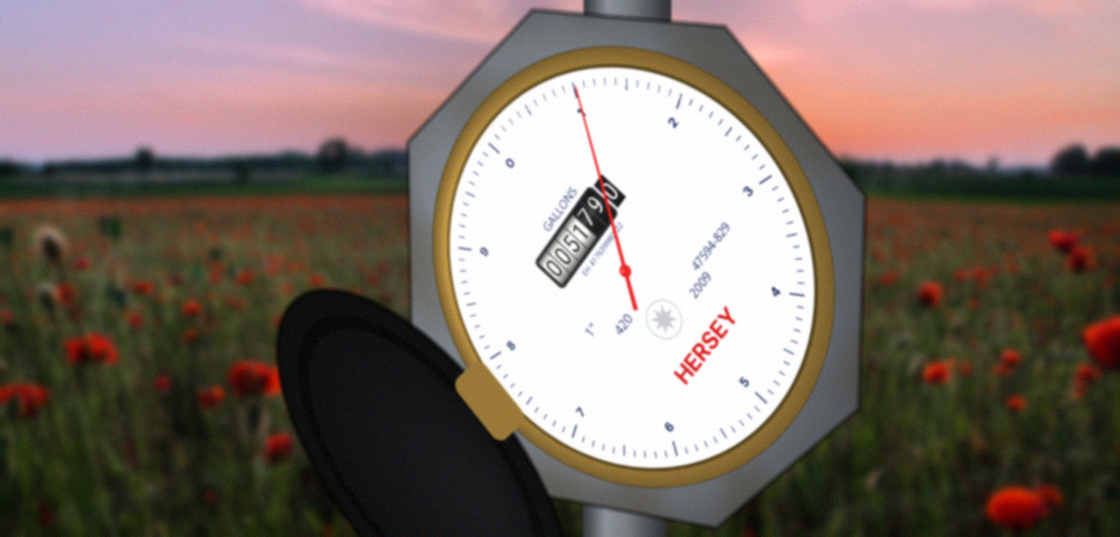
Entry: 51791.0 gal
